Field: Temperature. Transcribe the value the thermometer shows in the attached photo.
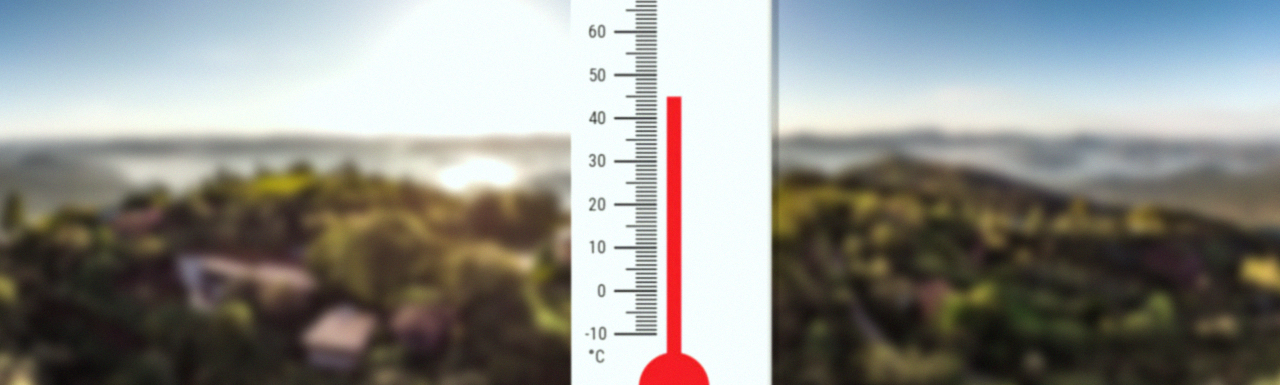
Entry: 45 °C
